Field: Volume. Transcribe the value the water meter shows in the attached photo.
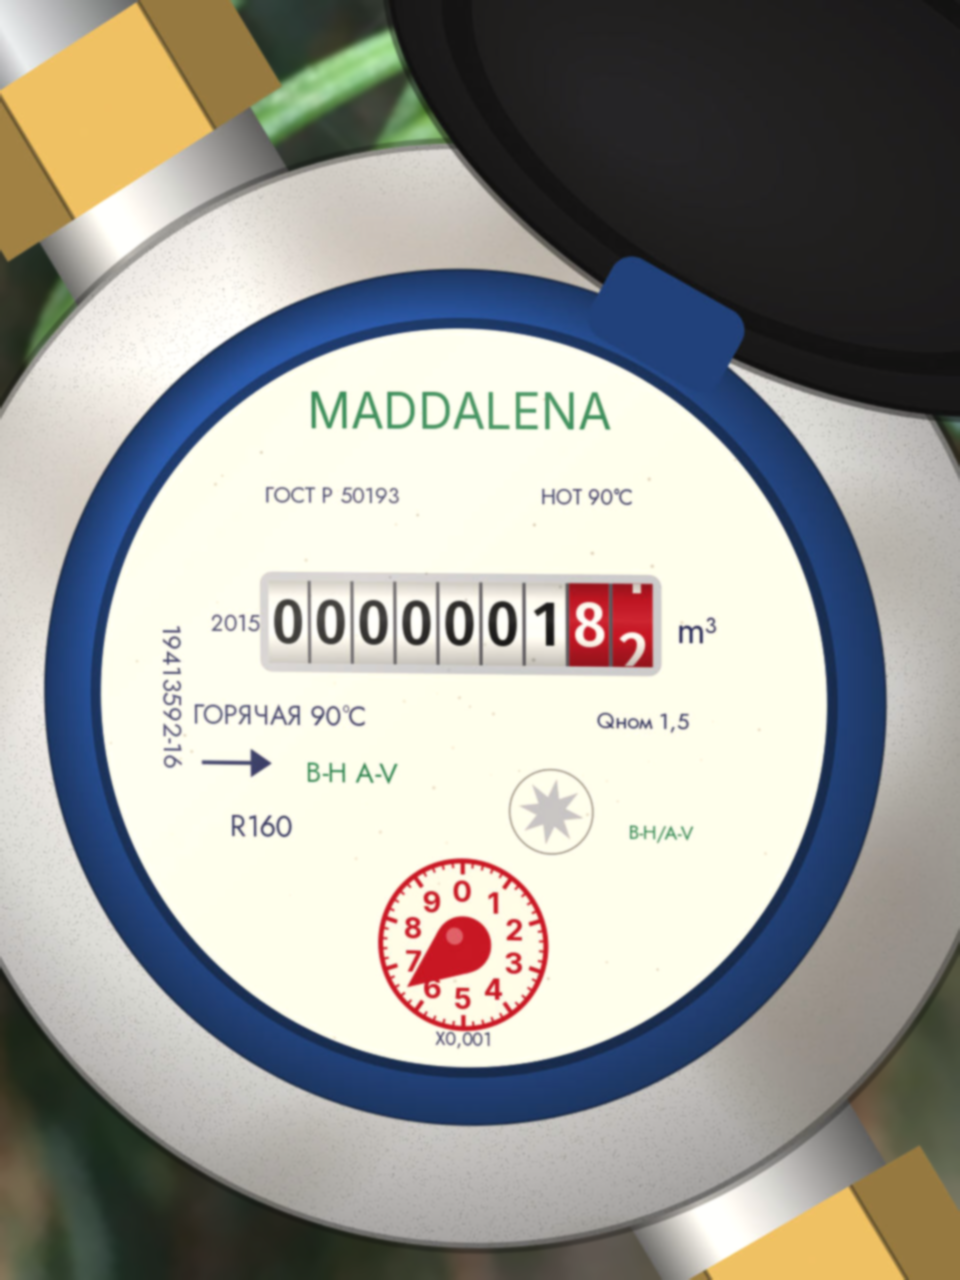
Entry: 1.816 m³
